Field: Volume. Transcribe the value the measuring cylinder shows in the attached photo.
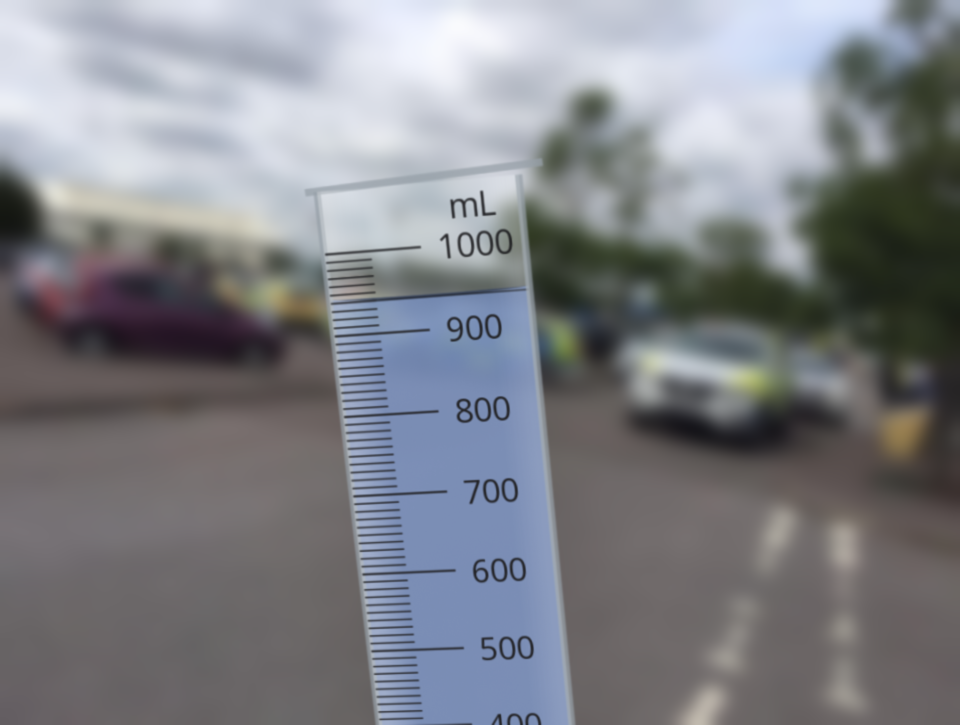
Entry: 940 mL
